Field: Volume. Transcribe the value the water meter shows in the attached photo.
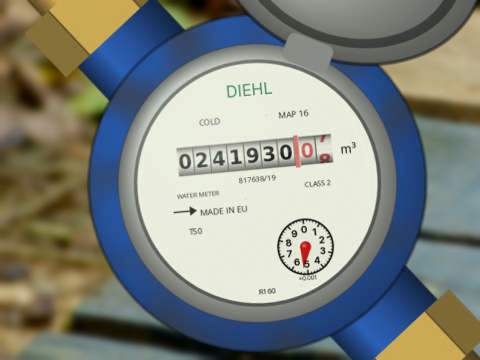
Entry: 241930.075 m³
